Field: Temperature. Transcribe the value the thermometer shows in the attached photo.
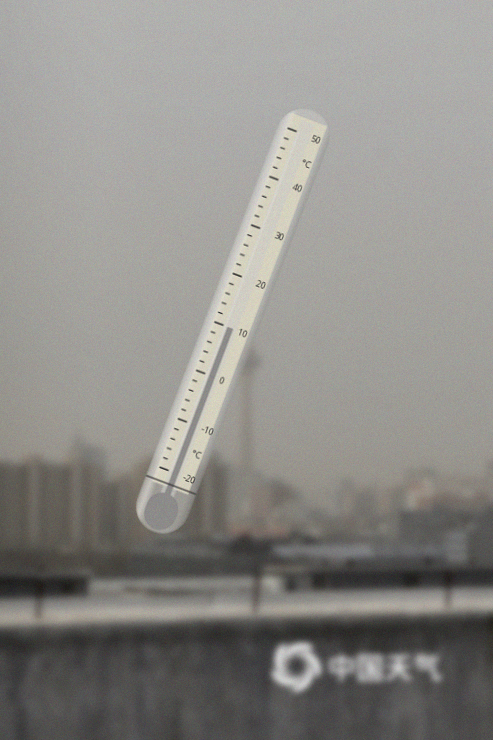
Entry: 10 °C
